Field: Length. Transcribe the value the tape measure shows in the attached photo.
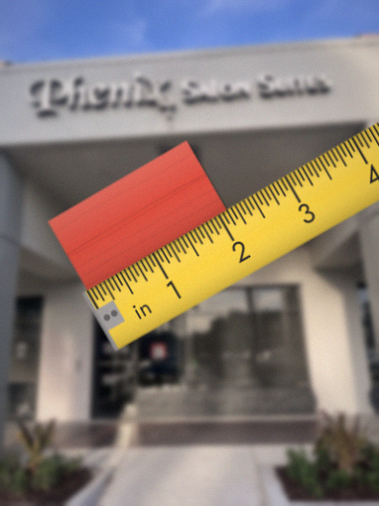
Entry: 2.125 in
